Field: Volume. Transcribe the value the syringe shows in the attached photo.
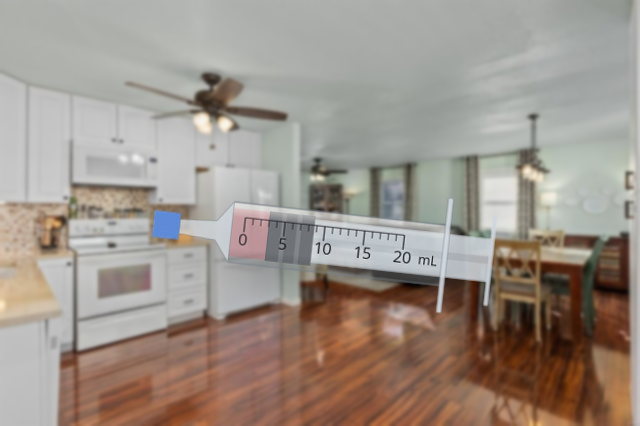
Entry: 3 mL
